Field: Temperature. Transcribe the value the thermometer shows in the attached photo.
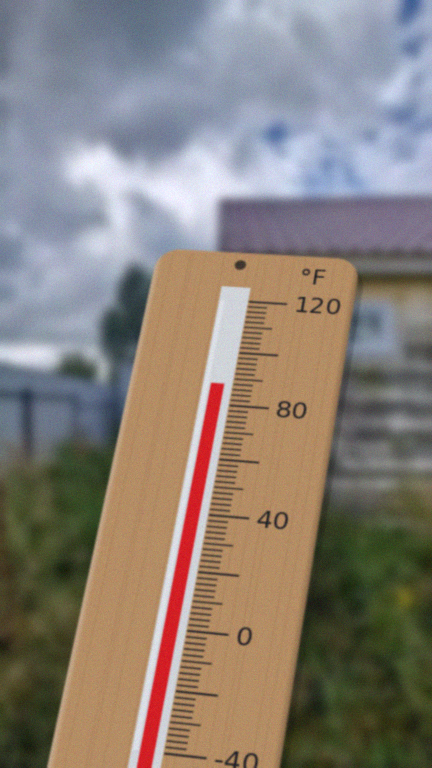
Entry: 88 °F
